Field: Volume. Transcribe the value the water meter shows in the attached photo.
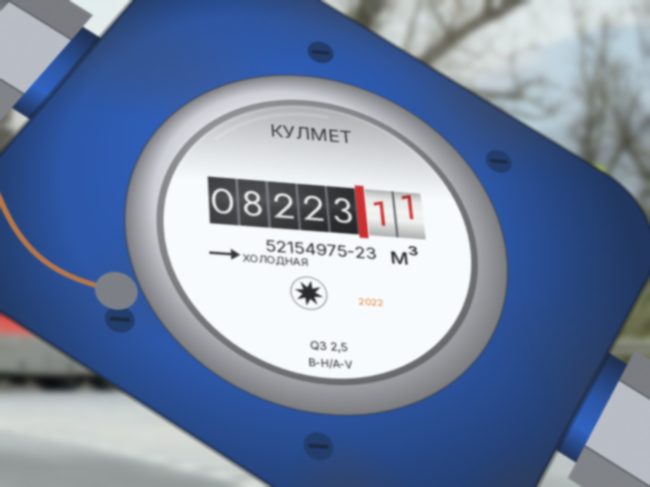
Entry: 8223.11 m³
